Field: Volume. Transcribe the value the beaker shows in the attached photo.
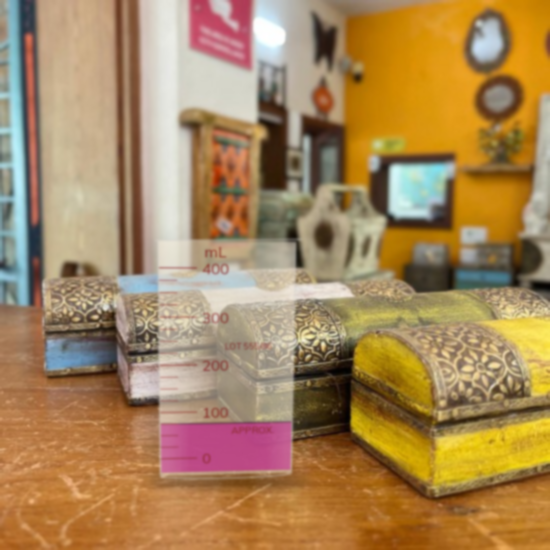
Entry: 75 mL
